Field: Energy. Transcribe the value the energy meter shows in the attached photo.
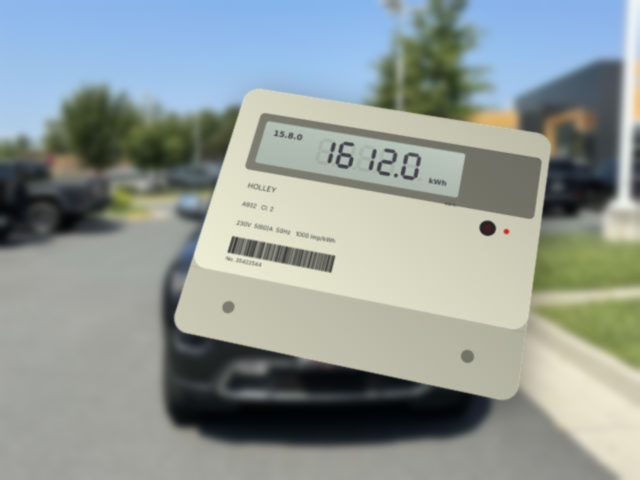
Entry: 1612.0 kWh
